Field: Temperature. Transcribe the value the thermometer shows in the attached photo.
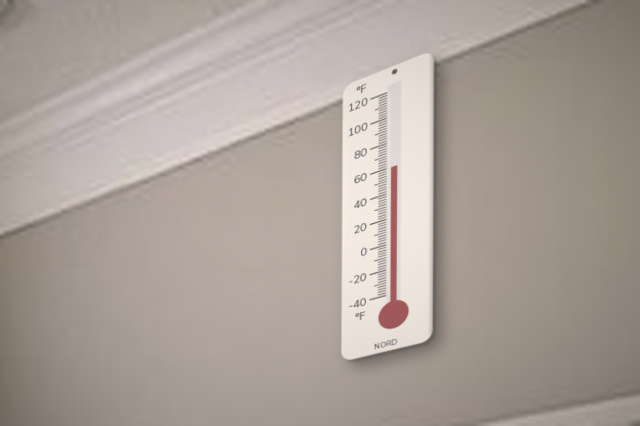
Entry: 60 °F
